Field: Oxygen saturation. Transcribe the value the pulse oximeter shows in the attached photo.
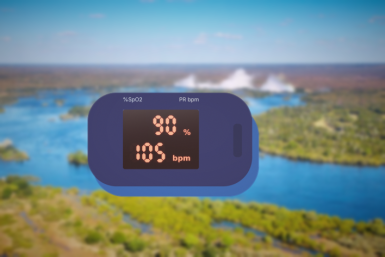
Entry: 90 %
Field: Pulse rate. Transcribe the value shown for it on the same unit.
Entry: 105 bpm
